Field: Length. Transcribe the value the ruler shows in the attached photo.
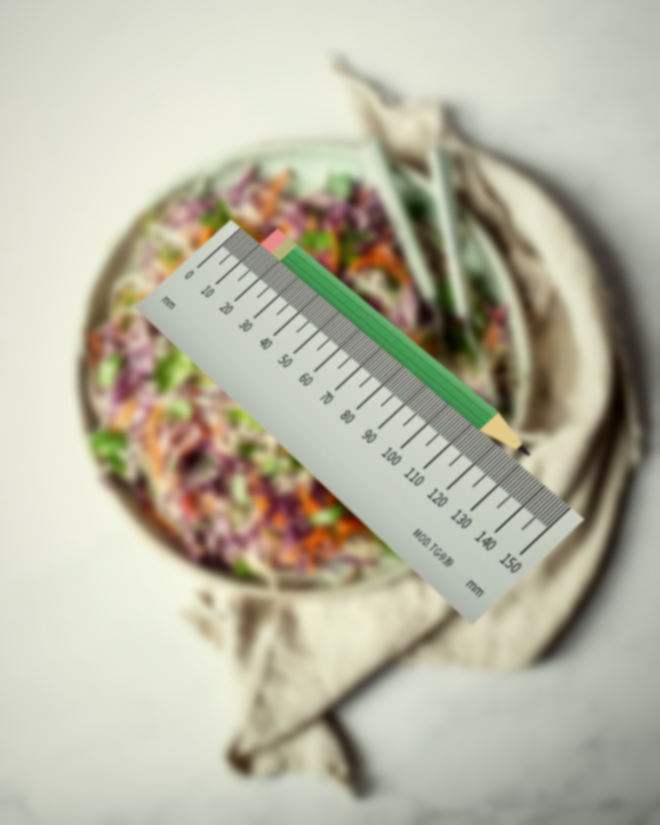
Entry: 120 mm
